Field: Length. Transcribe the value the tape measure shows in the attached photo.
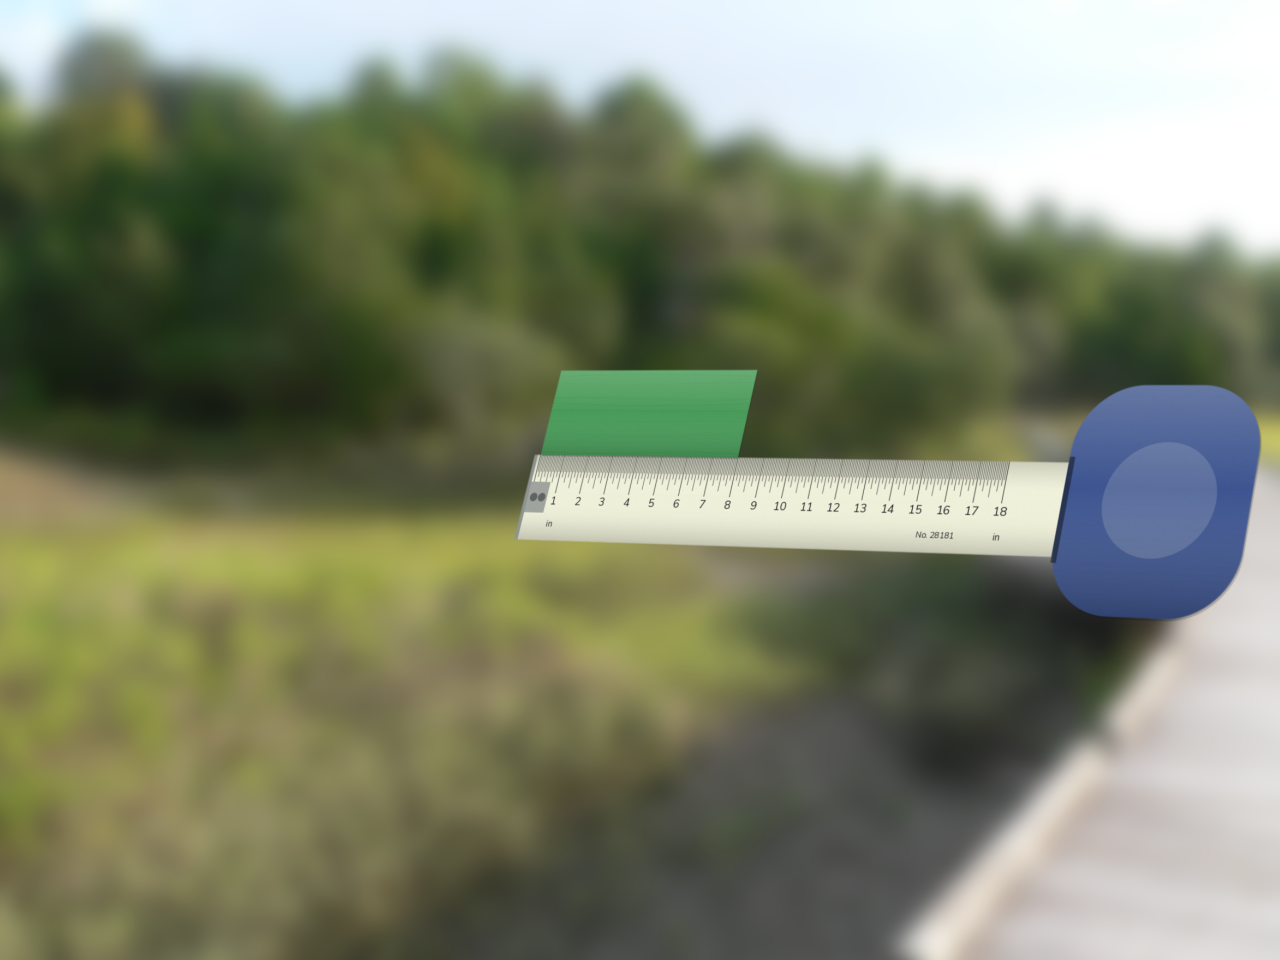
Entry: 8 in
